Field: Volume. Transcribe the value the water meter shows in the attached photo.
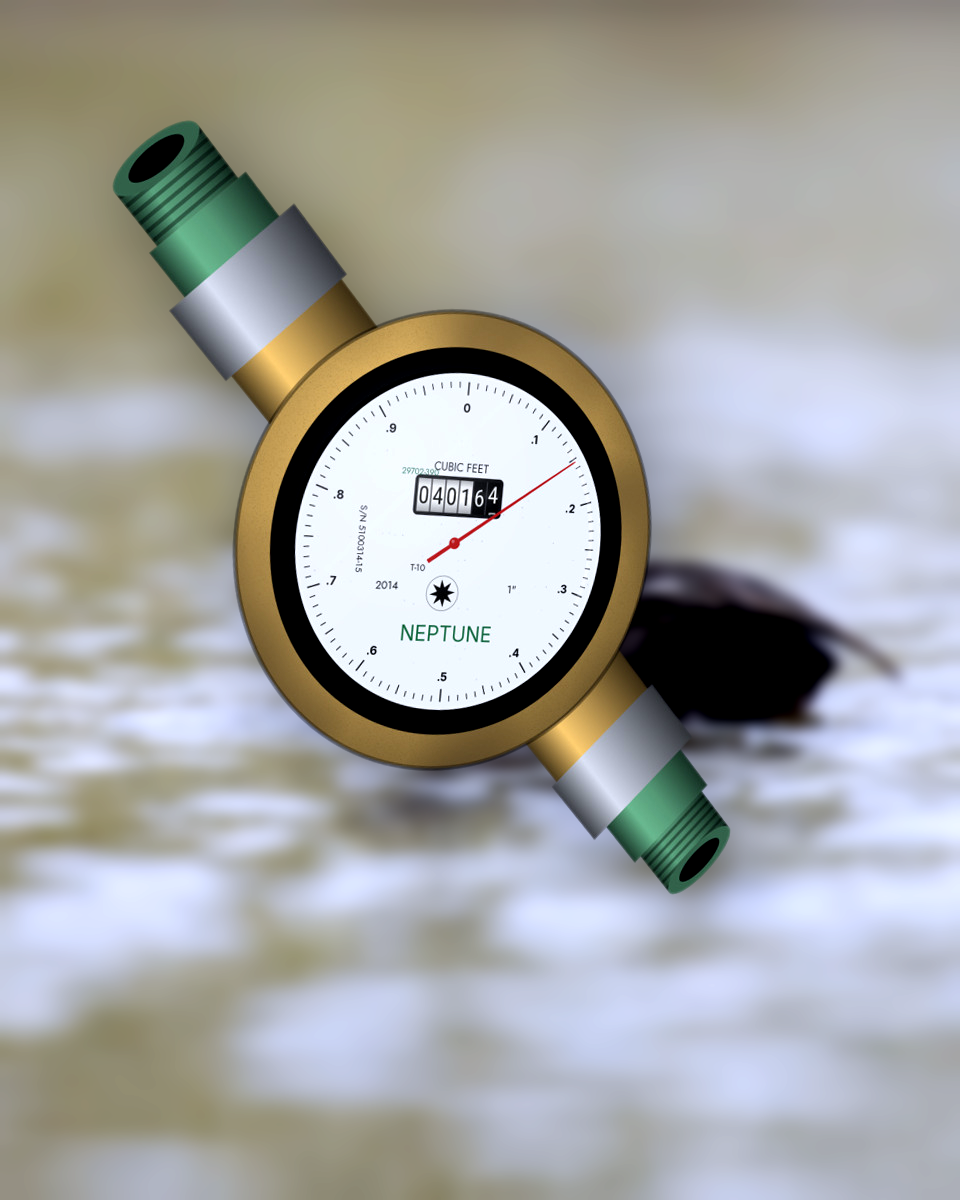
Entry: 40164.15 ft³
